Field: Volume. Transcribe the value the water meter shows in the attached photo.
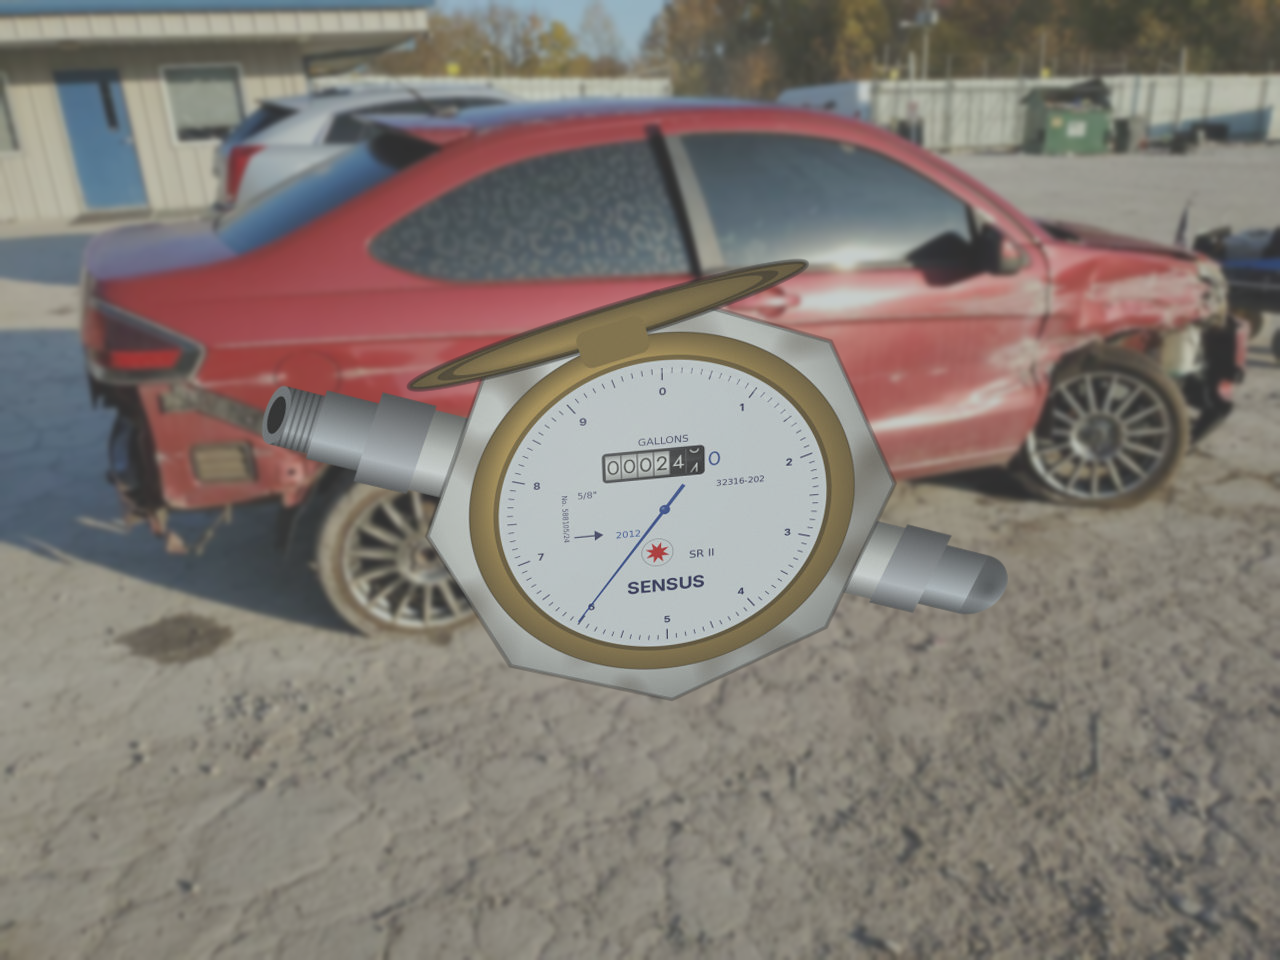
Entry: 2436.0 gal
